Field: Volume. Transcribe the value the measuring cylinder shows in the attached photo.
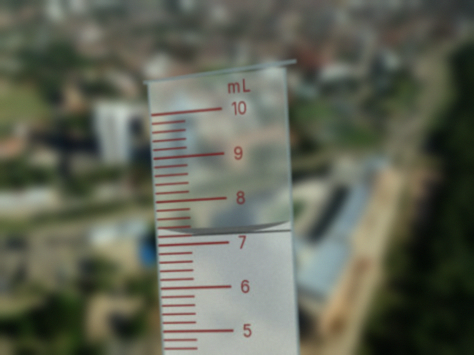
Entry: 7.2 mL
